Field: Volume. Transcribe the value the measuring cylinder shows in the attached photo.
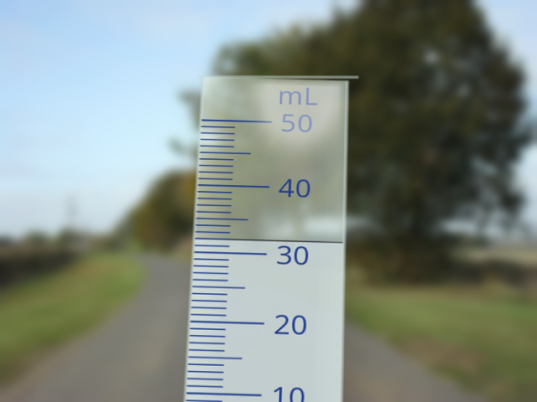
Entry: 32 mL
